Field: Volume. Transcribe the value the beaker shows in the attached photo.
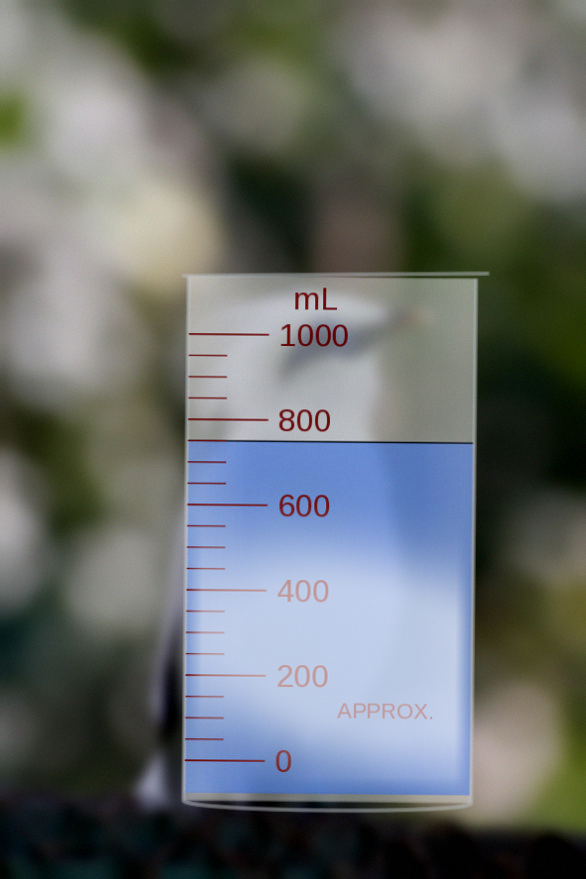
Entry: 750 mL
